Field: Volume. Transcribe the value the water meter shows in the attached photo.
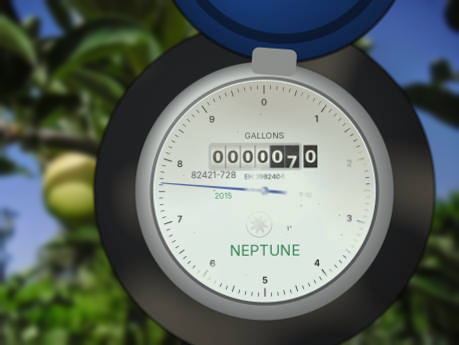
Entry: 67.6 gal
